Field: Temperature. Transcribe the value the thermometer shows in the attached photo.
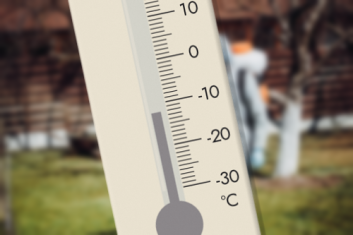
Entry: -12 °C
